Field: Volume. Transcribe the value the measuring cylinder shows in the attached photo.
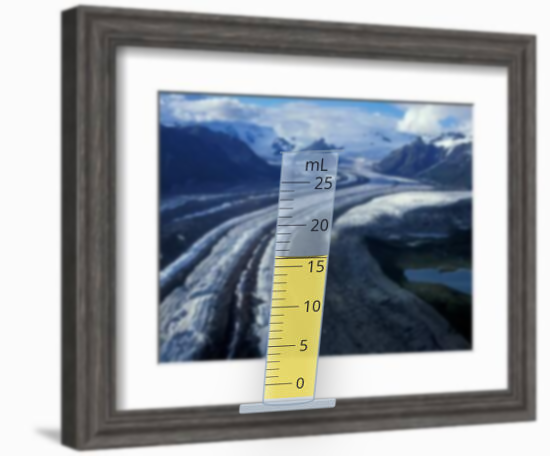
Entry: 16 mL
